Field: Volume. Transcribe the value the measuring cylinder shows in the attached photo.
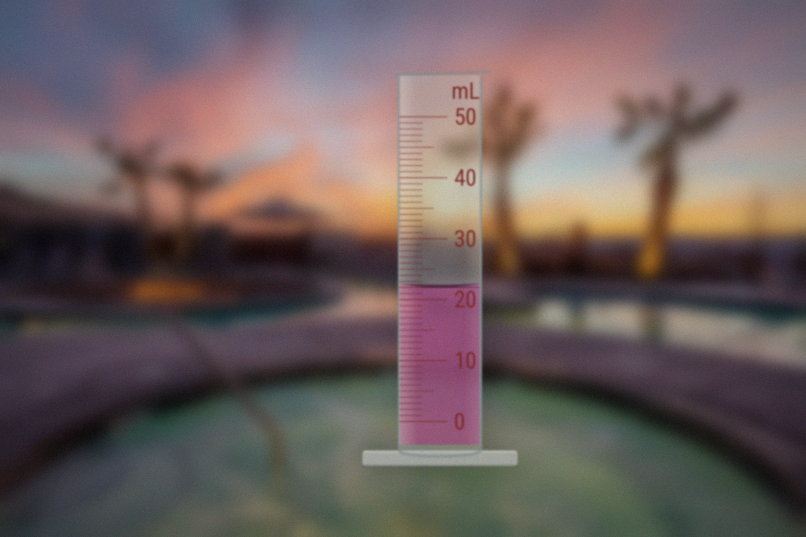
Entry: 22 mL
